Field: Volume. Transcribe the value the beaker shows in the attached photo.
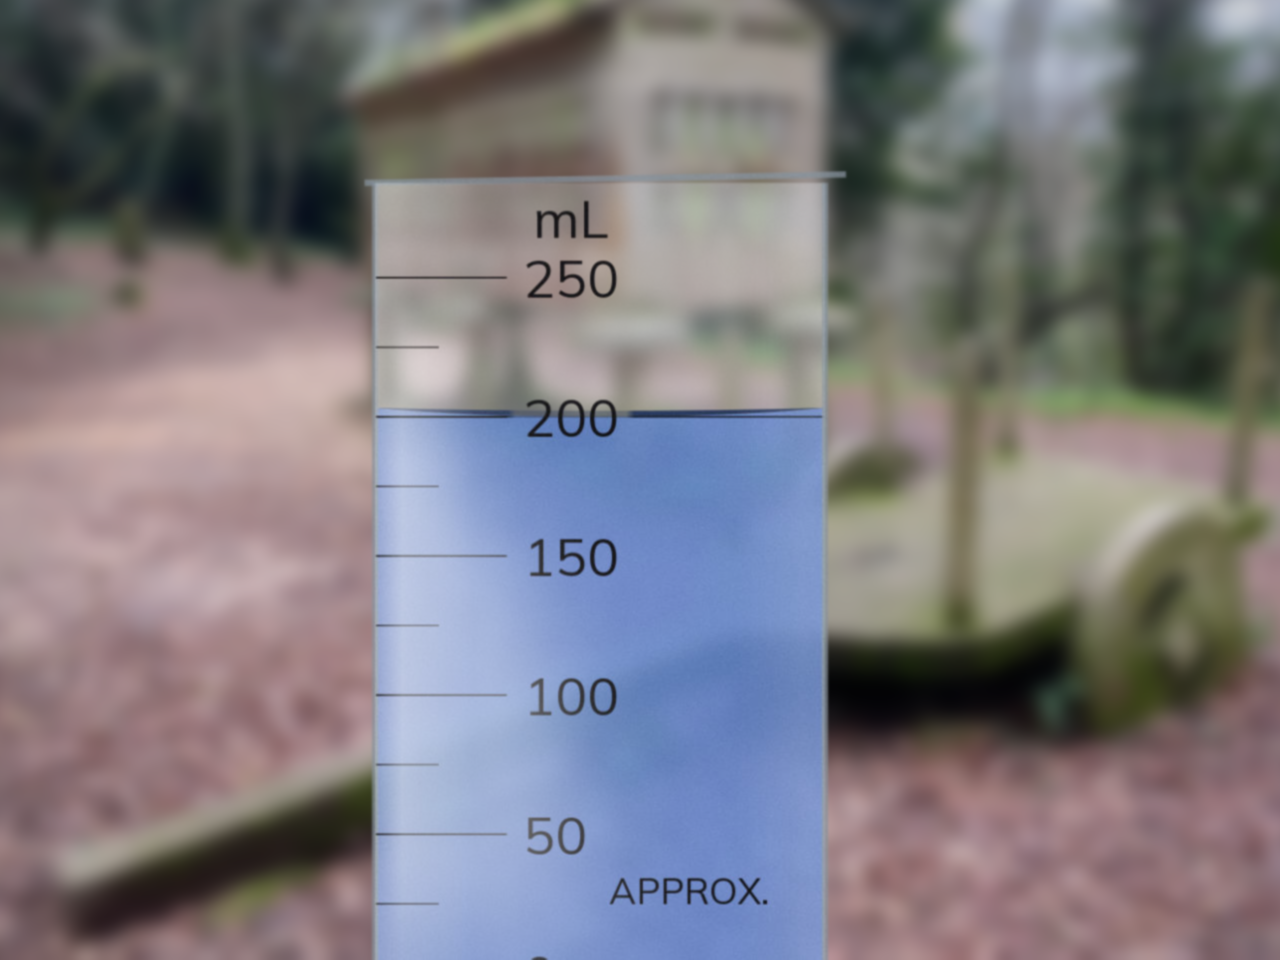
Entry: 200 mL
